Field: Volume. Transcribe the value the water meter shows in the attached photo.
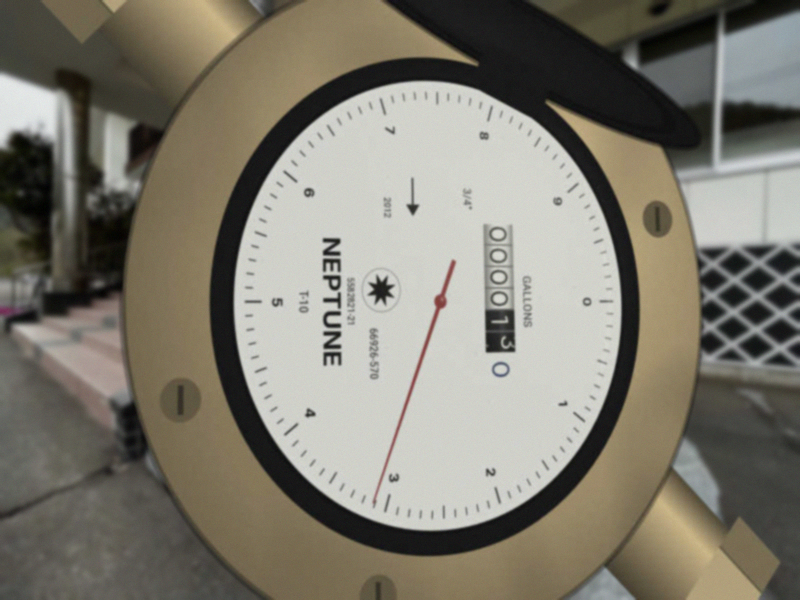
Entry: 133.1 gal
